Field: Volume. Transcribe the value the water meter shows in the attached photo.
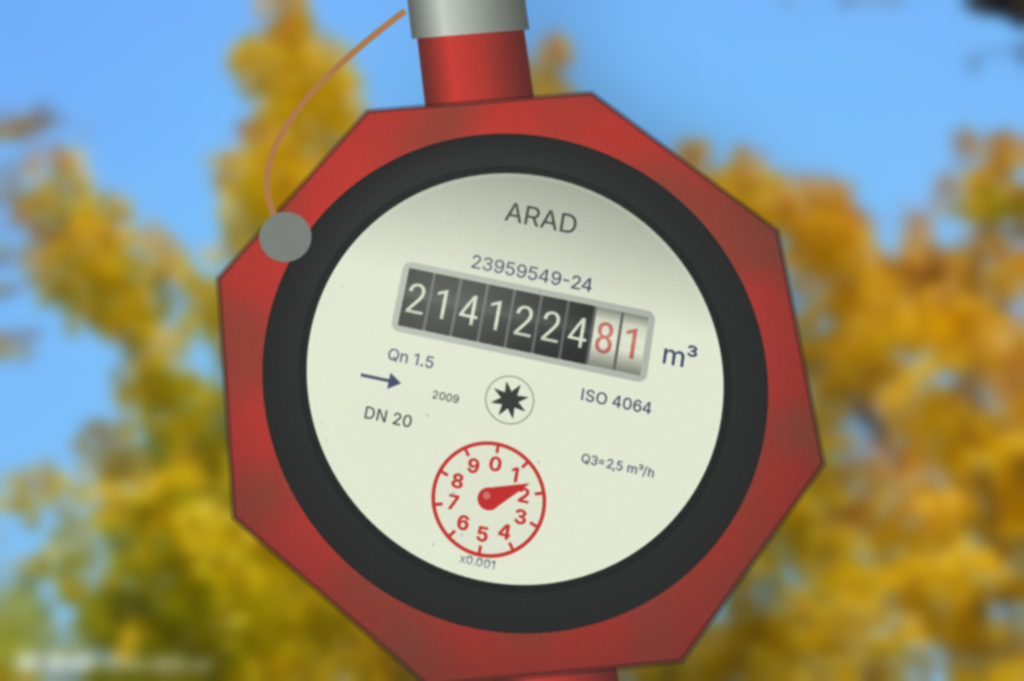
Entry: 2141224.811 m³
